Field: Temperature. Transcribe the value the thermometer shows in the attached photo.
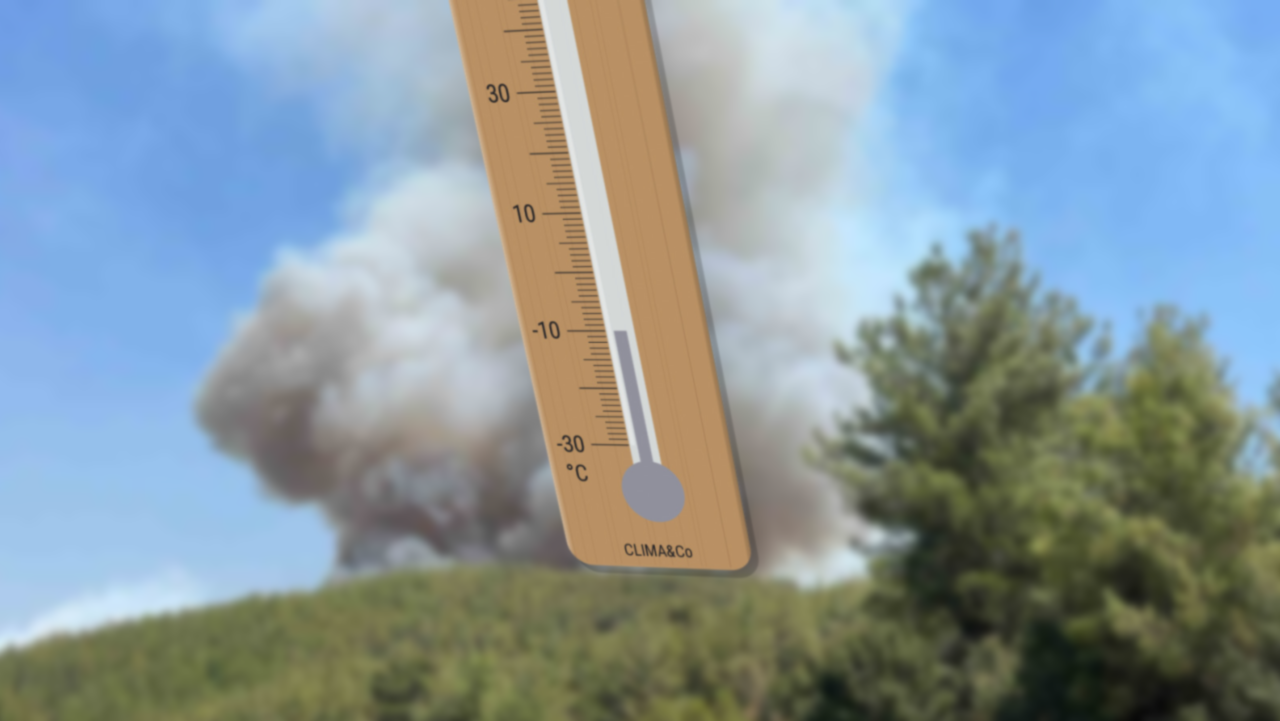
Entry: -10 °C
